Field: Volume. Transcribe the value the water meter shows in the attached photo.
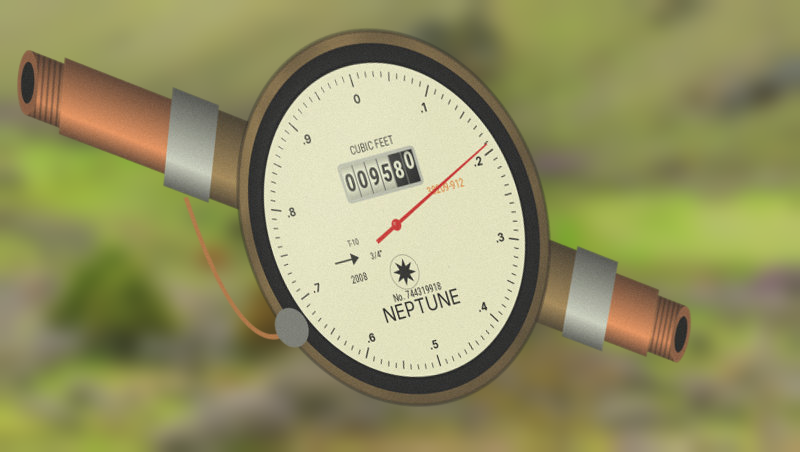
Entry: 9580.19 ft³
